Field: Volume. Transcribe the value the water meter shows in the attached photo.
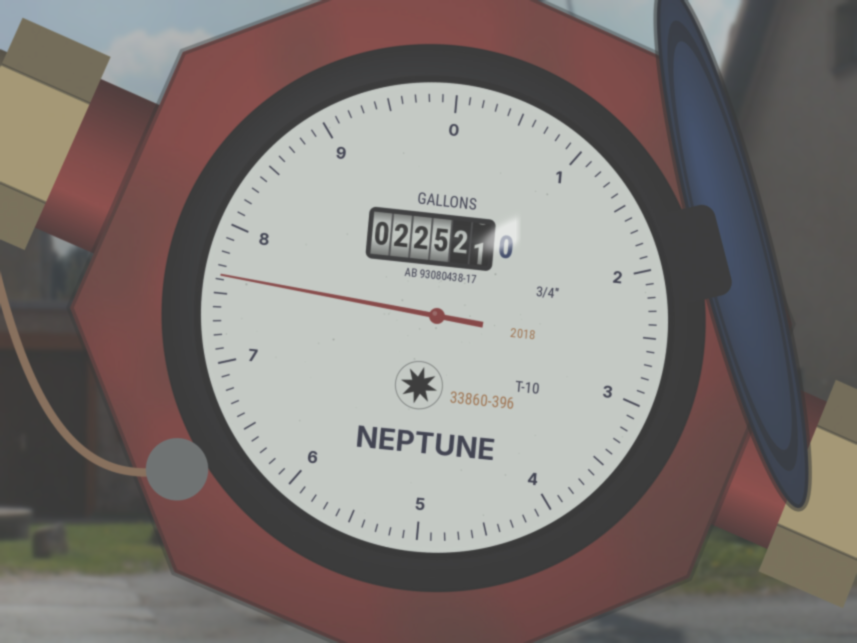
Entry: 225207.6 gal
